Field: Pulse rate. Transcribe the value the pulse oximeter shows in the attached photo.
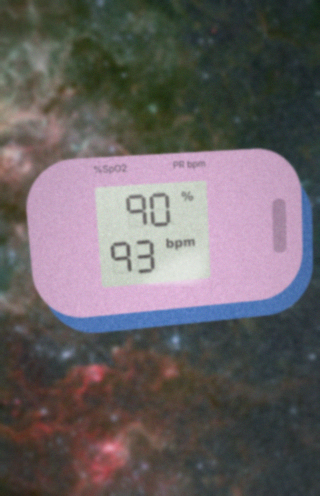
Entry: 93 bpm
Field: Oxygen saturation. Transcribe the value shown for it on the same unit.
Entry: 90 %
